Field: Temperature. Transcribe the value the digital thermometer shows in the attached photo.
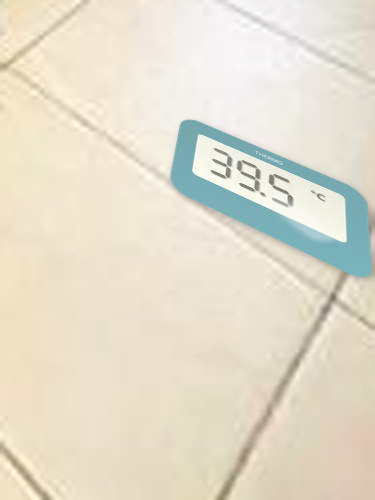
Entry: 39.5 °C
